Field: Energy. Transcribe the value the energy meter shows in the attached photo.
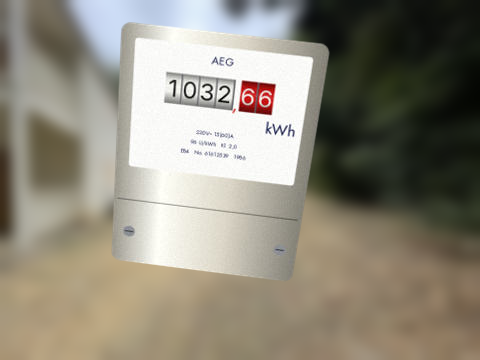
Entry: 1032.66 kWh
